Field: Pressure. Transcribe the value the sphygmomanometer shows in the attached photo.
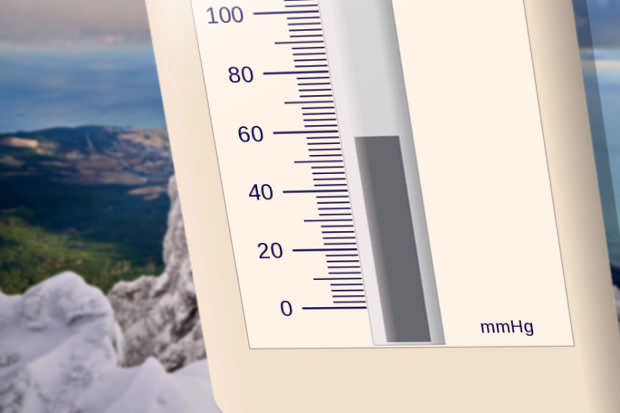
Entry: 58 mmHg
